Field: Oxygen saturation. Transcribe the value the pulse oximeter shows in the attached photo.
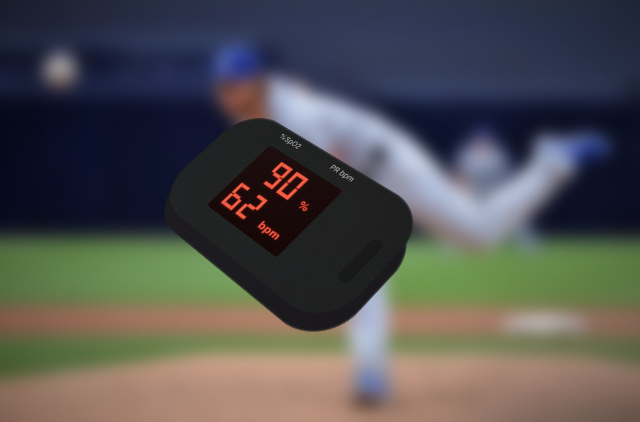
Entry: 90 %
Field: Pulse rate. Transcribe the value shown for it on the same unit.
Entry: 62 bpm
